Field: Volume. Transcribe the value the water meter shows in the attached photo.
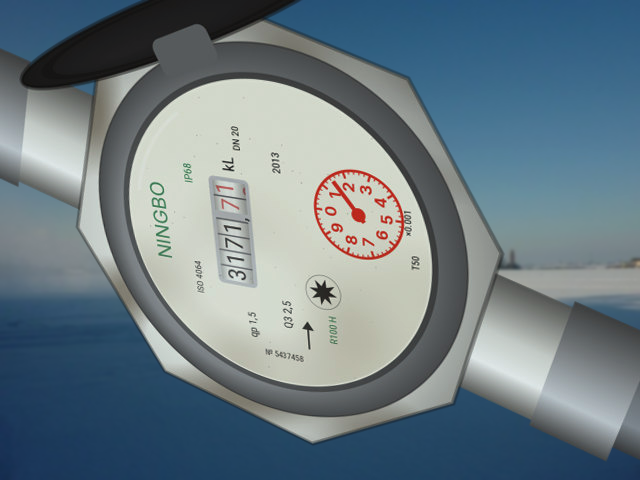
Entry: 3171.711 kL
